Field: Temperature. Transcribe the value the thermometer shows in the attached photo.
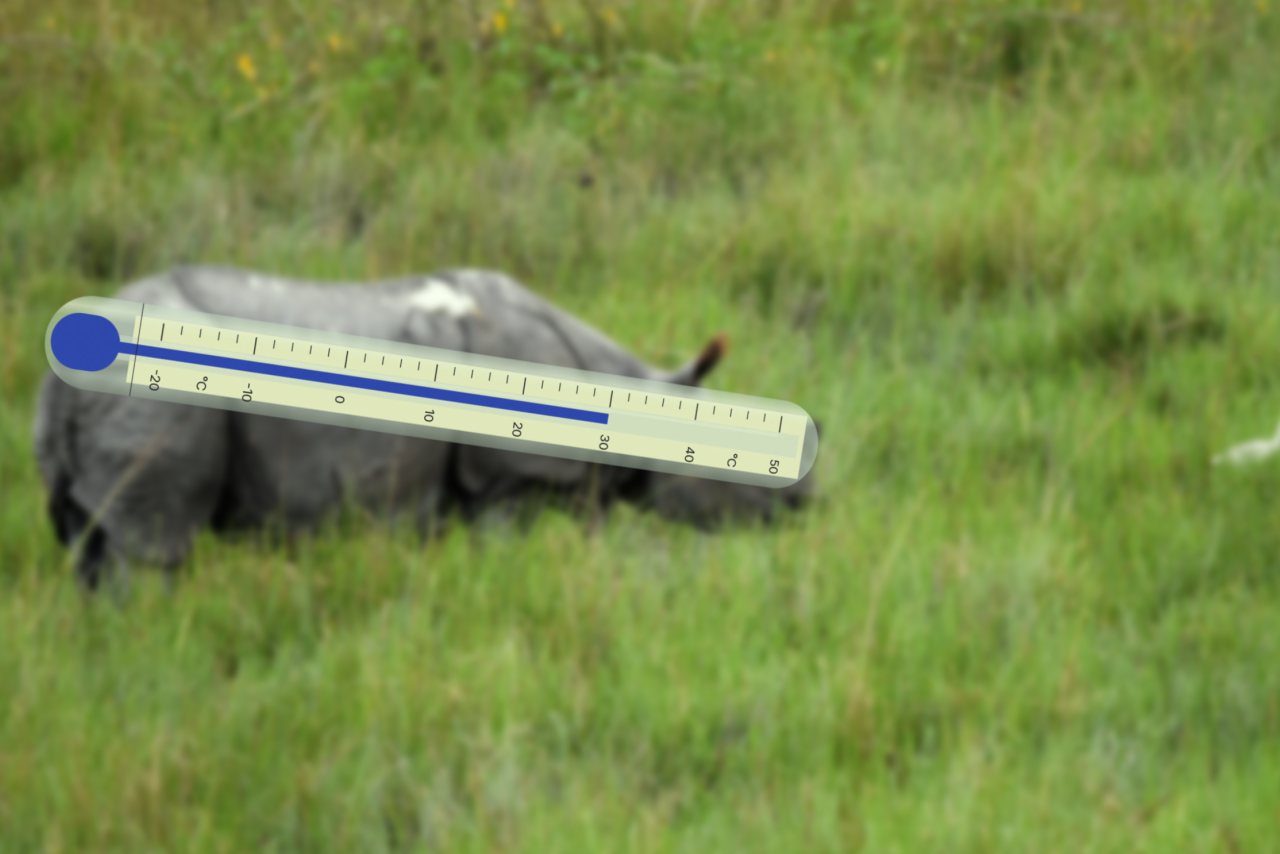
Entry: 30 °C
